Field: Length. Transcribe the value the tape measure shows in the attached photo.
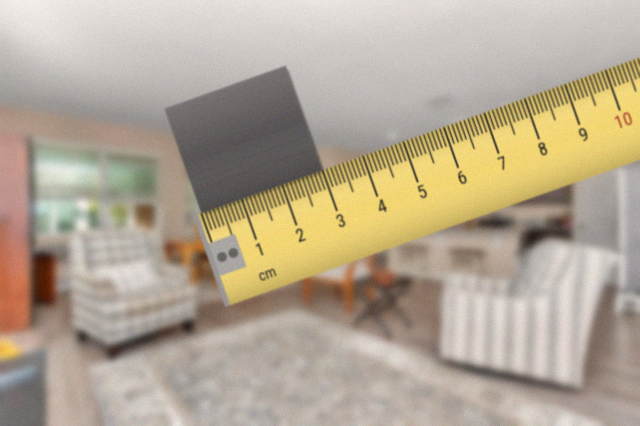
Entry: 3 cm
